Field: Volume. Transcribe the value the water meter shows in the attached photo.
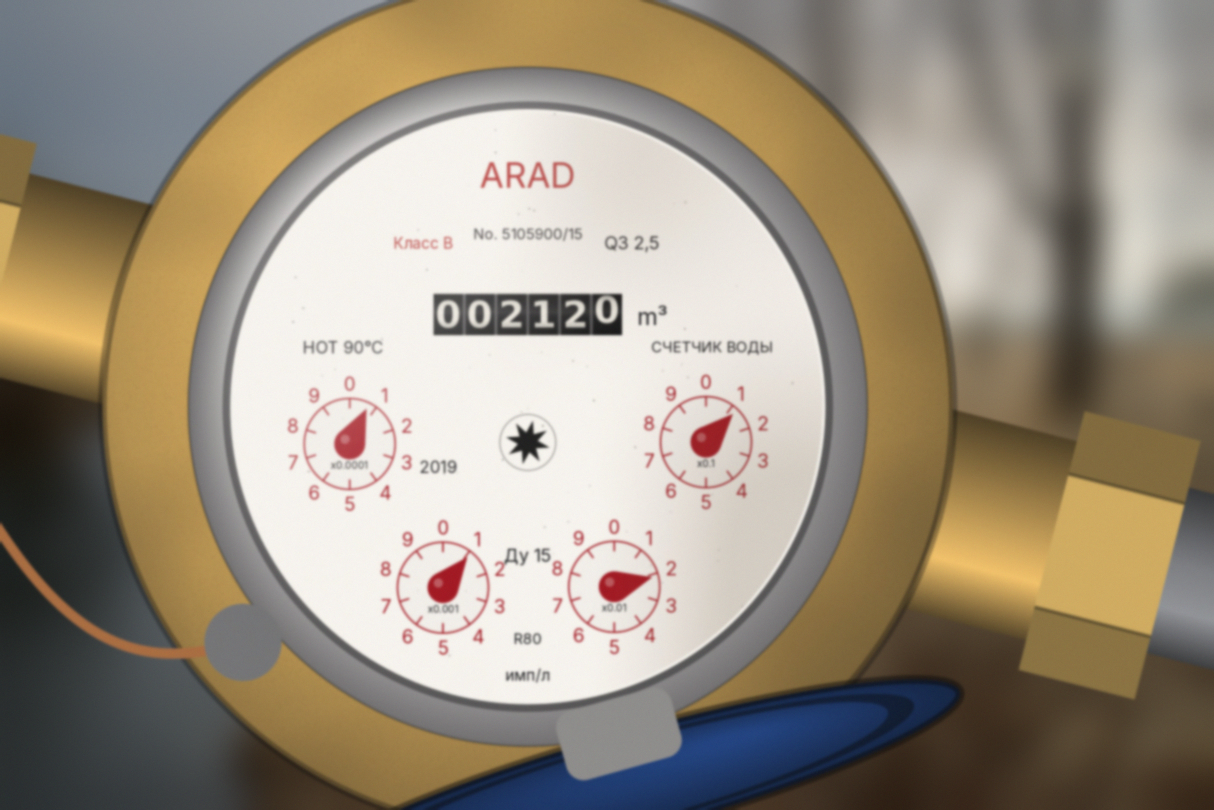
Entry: 2120.1210 m³
